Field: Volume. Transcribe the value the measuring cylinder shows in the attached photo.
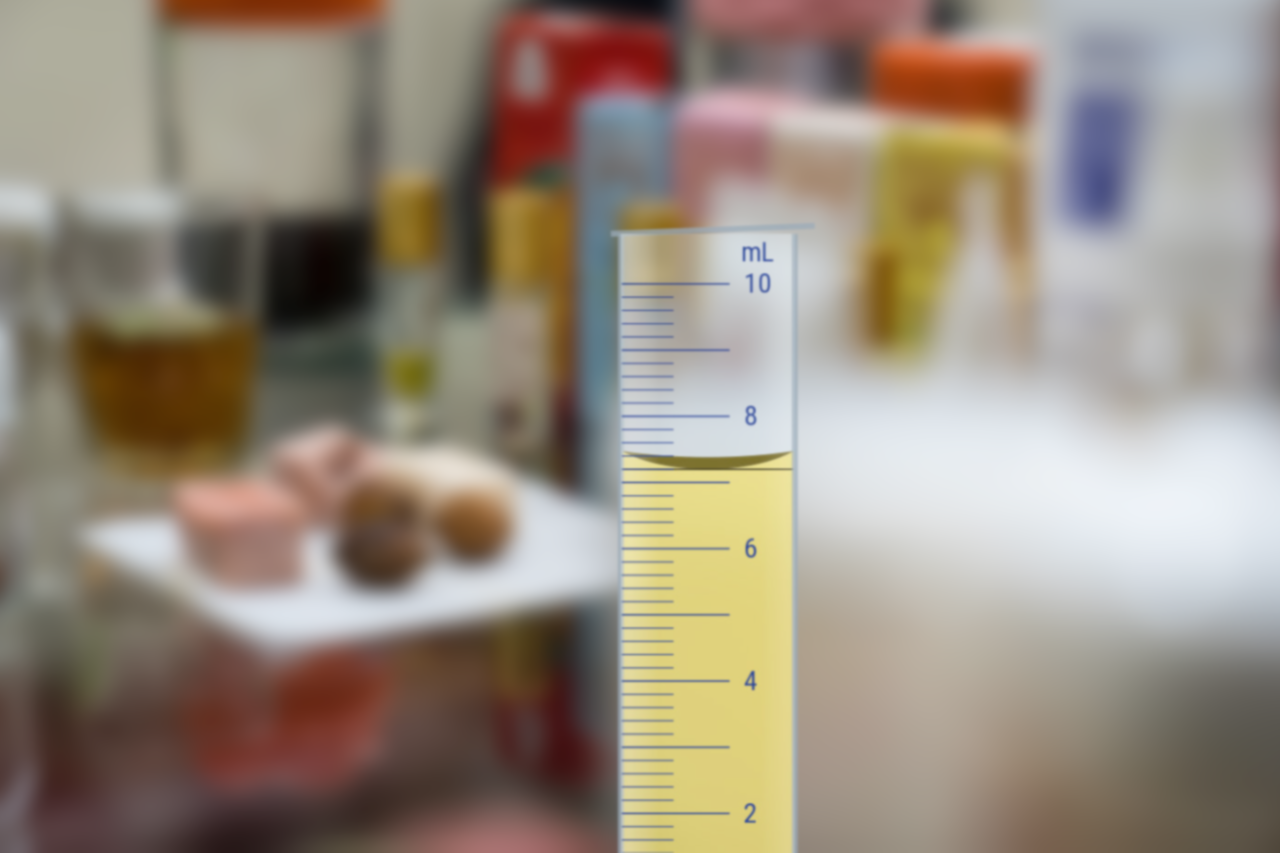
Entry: 7.2 mL
